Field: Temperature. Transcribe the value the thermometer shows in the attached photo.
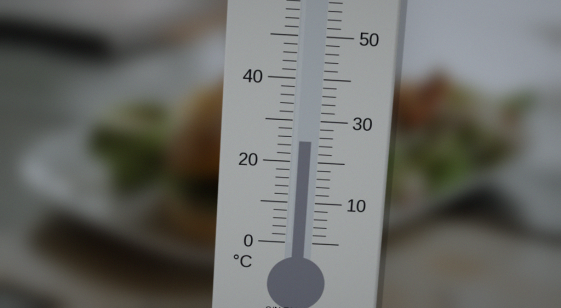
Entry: 25 °C
